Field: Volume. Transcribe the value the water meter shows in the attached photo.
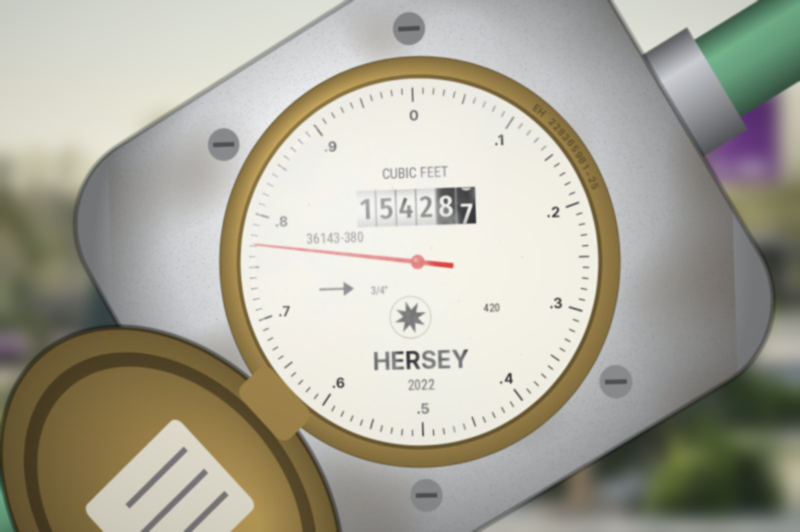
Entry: 154286.77 ft³
